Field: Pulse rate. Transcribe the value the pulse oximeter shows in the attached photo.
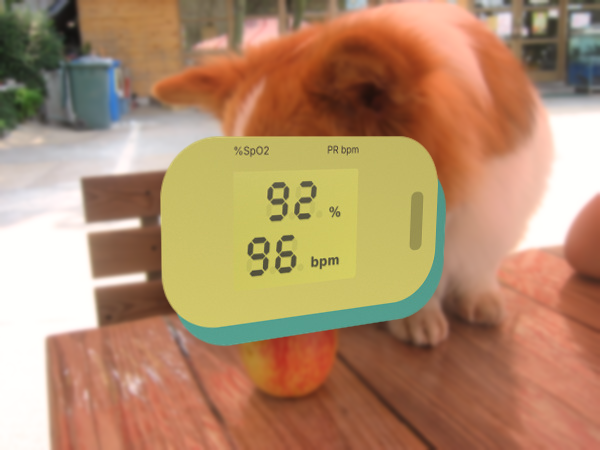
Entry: 96 bpm
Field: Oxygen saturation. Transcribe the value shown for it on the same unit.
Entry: 92 %
